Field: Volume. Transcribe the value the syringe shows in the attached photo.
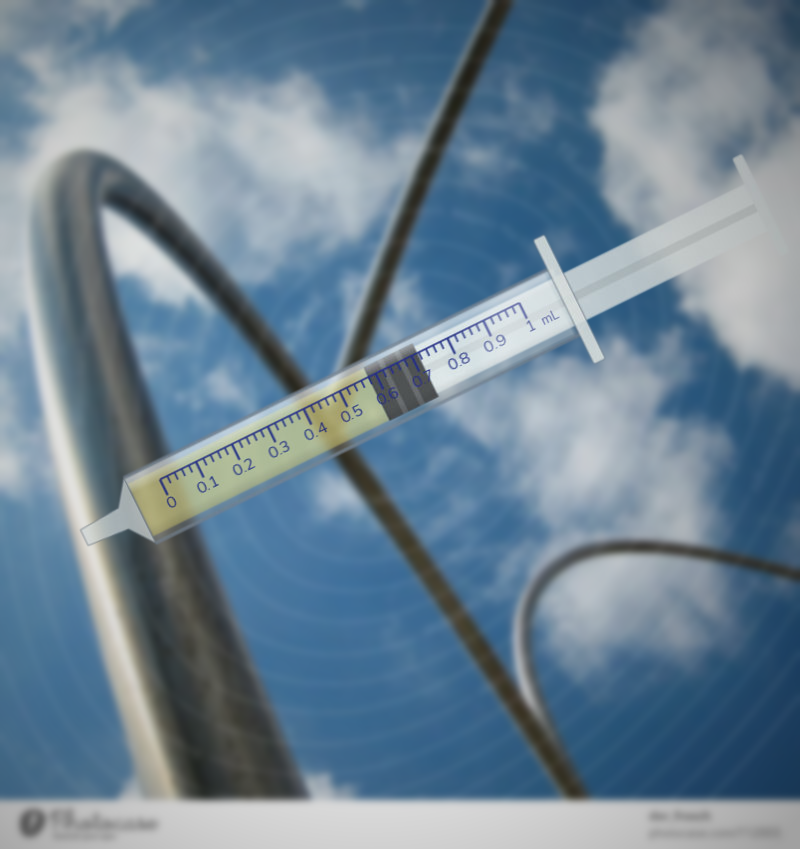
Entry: 0.58 mL
